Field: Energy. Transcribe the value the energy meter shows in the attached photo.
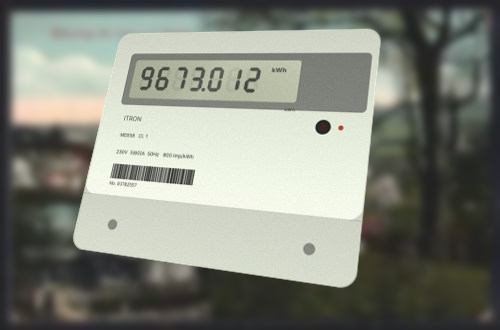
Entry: 9673.012 kWh
